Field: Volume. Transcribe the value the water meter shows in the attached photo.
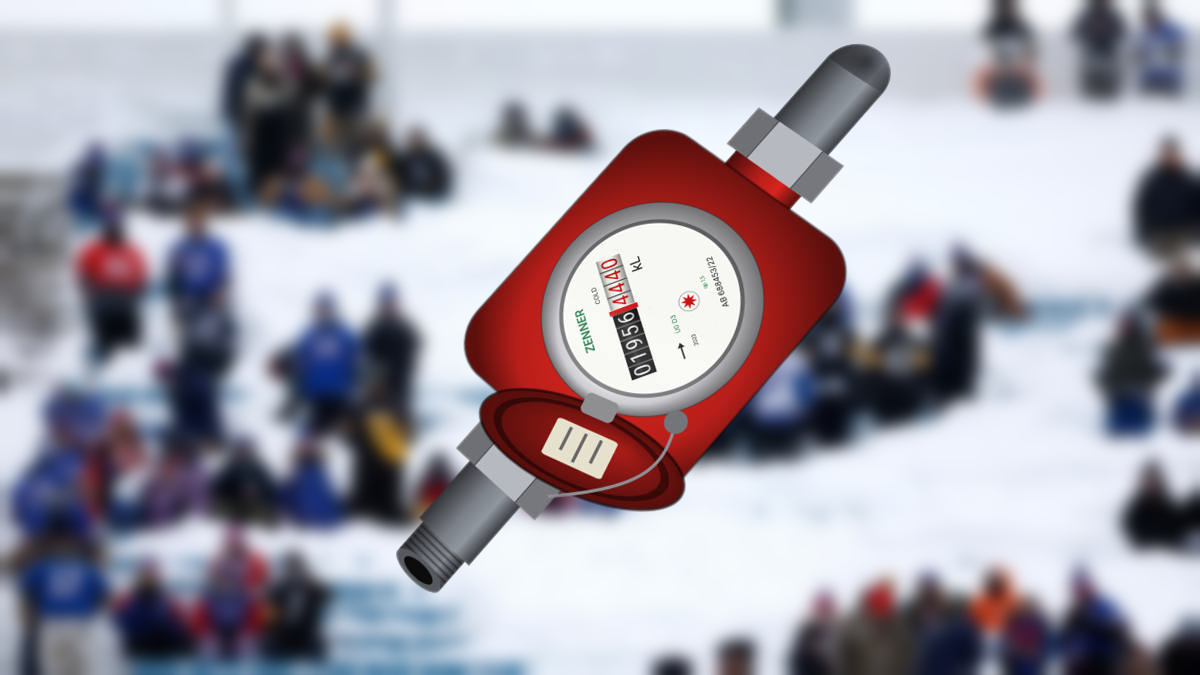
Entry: 1956.4440 kL
